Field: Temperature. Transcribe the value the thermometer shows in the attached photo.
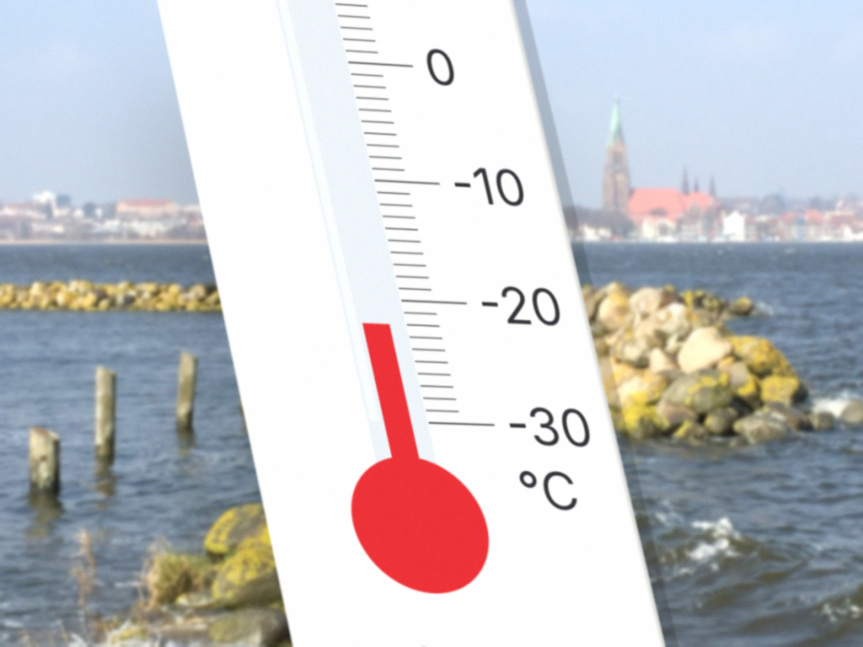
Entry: -22 °C
